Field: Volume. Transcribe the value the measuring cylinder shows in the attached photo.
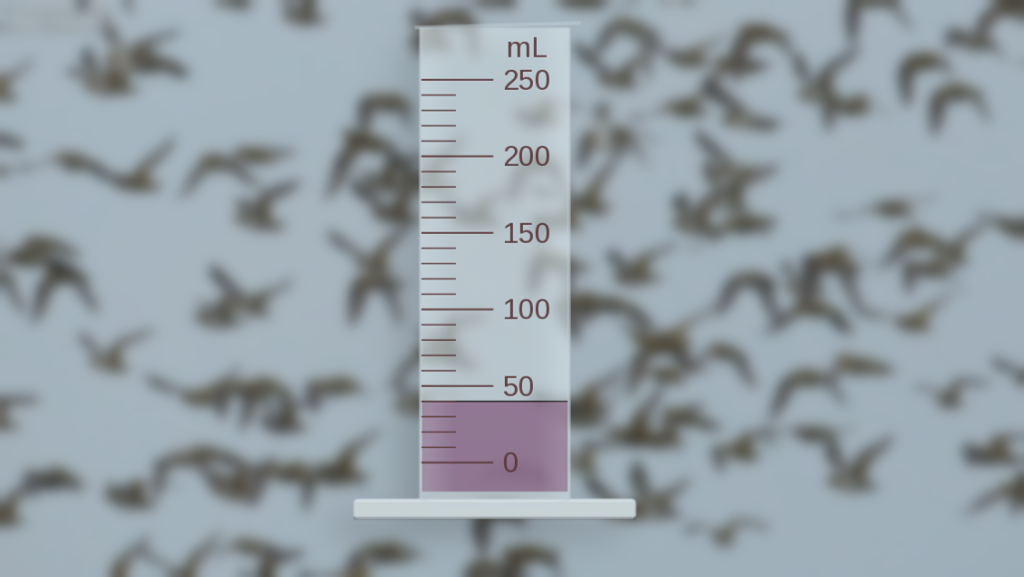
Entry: 40 mL
